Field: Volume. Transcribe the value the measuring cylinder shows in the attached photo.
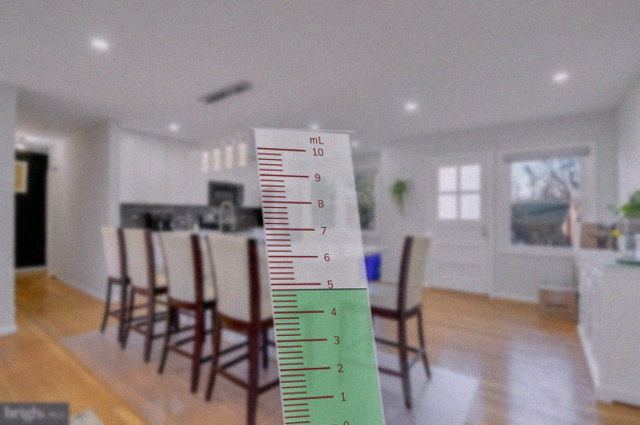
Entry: 4.8 mL
